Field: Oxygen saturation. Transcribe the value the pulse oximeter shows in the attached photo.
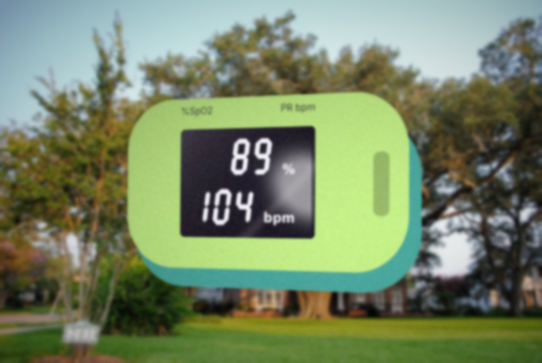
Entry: 89 %
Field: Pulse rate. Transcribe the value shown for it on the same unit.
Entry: 104 bpm
